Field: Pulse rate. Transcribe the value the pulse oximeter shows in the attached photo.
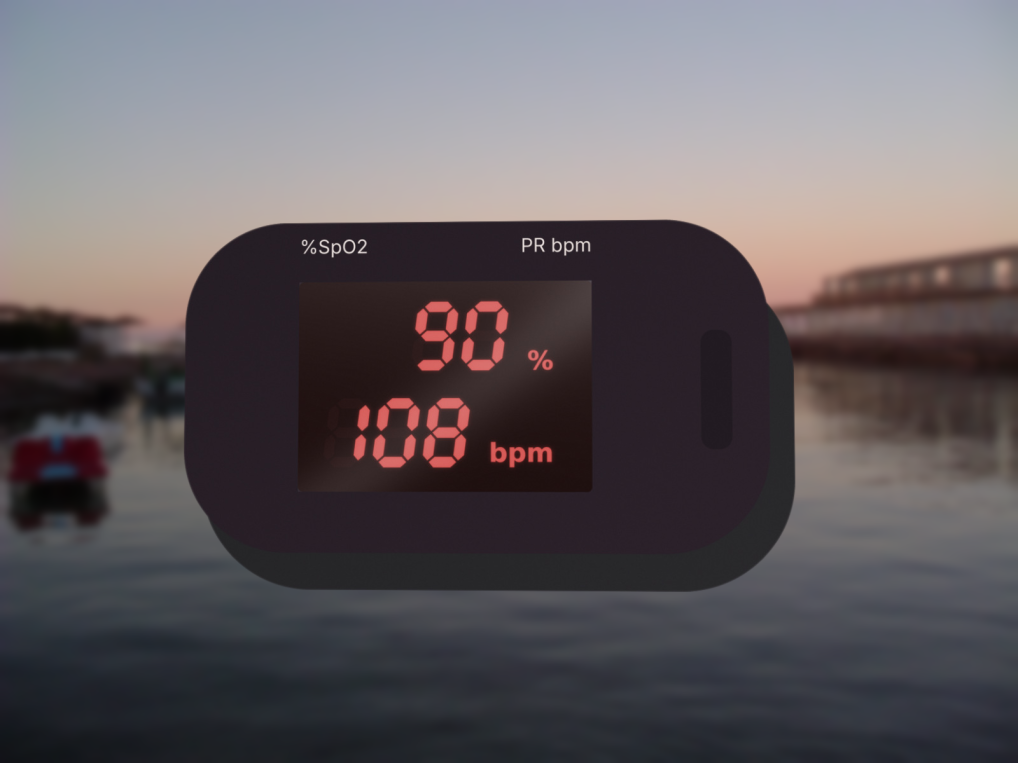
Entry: 108 bpm
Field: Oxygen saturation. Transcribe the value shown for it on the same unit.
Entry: 90 %
